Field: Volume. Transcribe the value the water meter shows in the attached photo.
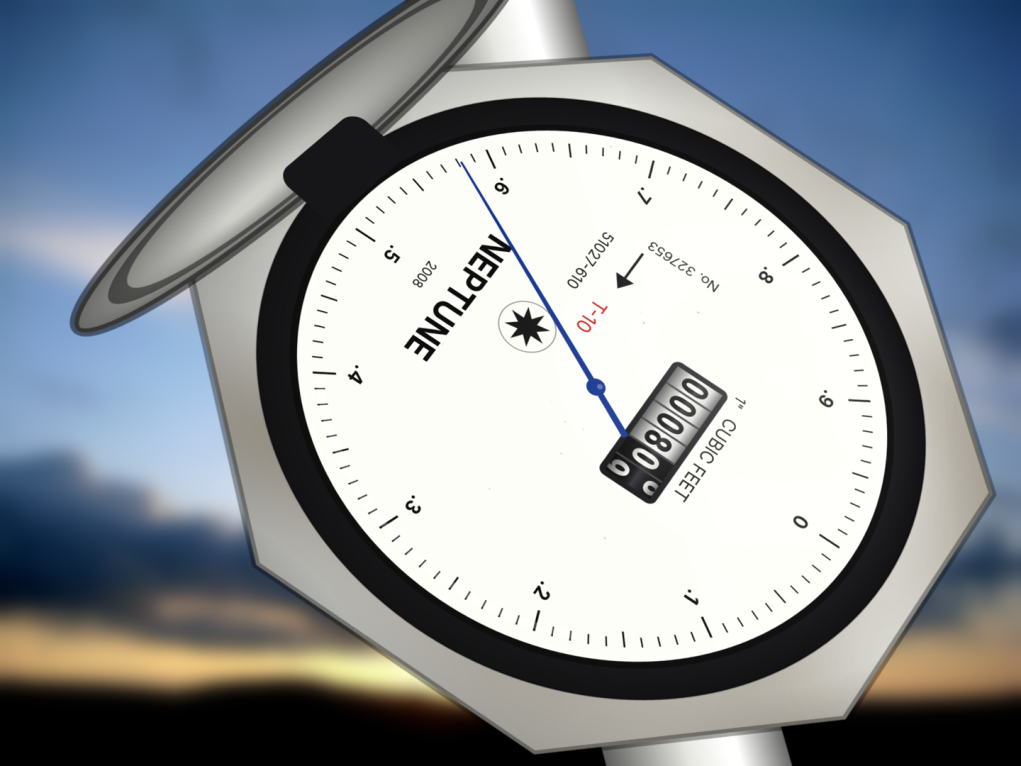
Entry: 808.58 ft³
